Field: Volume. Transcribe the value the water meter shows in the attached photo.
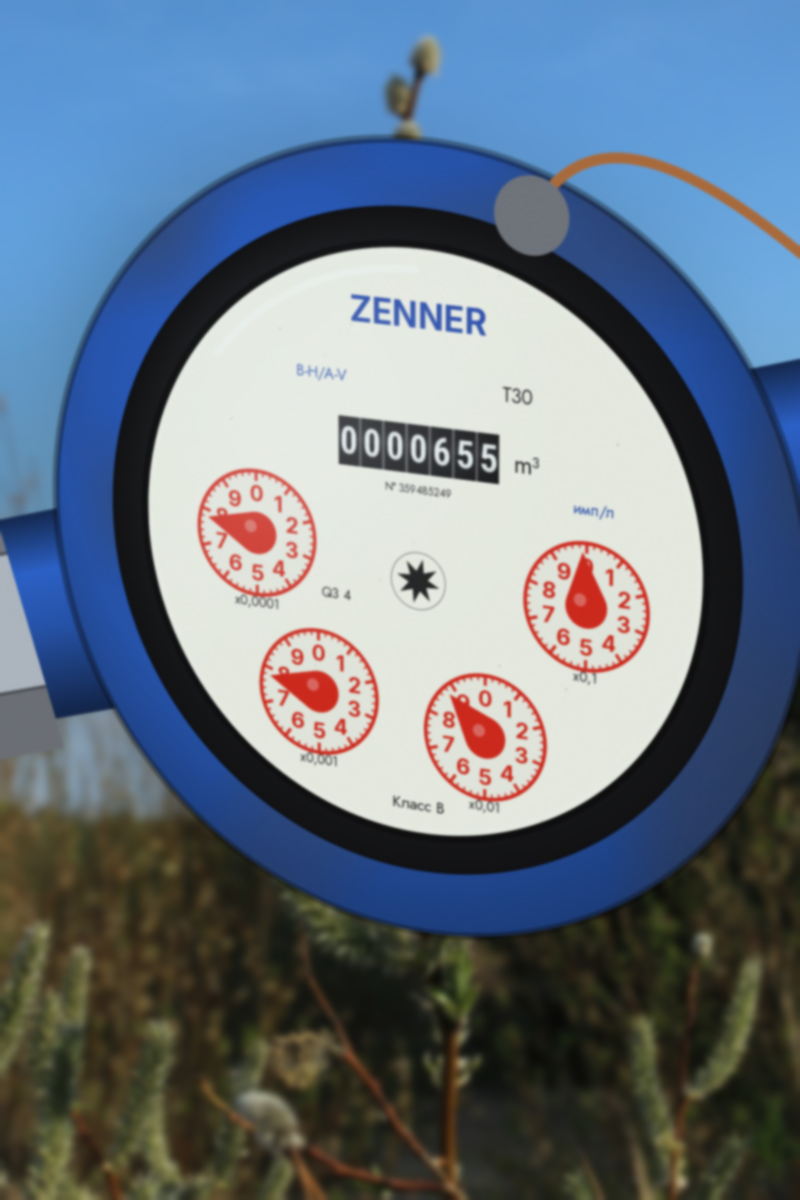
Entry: 654.9877 m³
